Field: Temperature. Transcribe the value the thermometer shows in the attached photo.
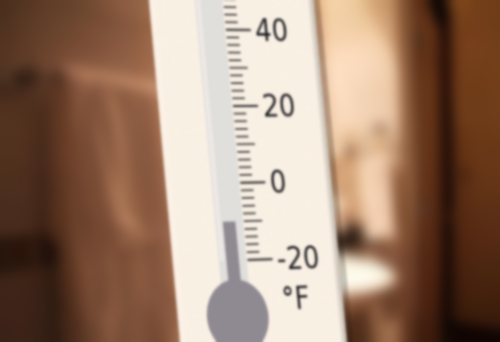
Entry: -10 °F
